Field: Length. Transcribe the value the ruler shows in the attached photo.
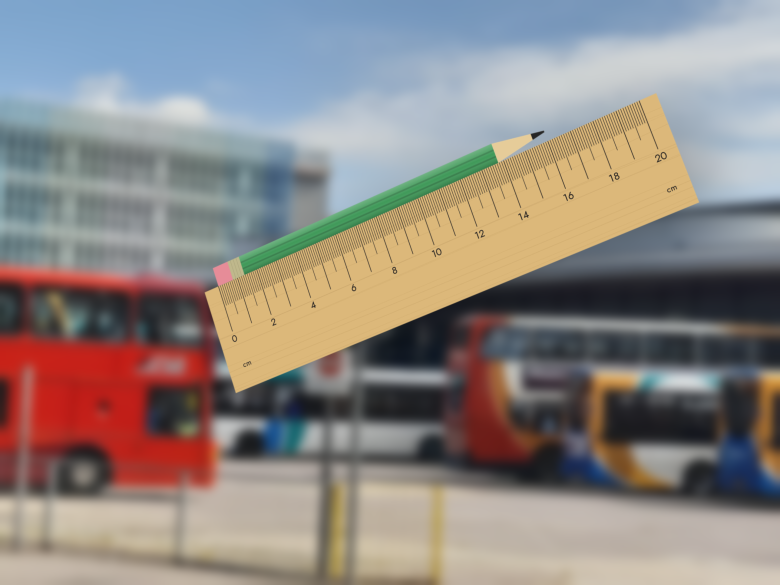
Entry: 16 cm
